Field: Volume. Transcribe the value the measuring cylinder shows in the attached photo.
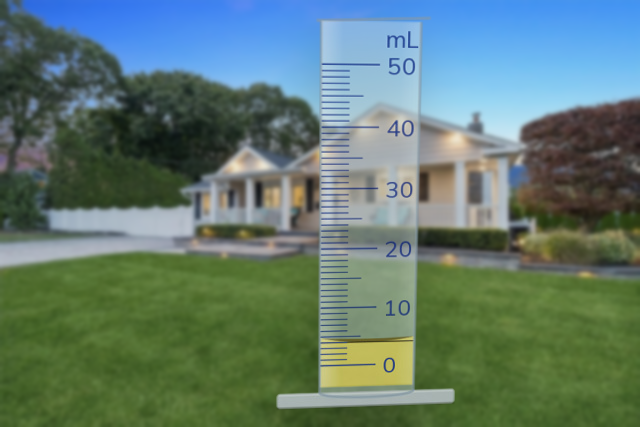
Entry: 4 mL
